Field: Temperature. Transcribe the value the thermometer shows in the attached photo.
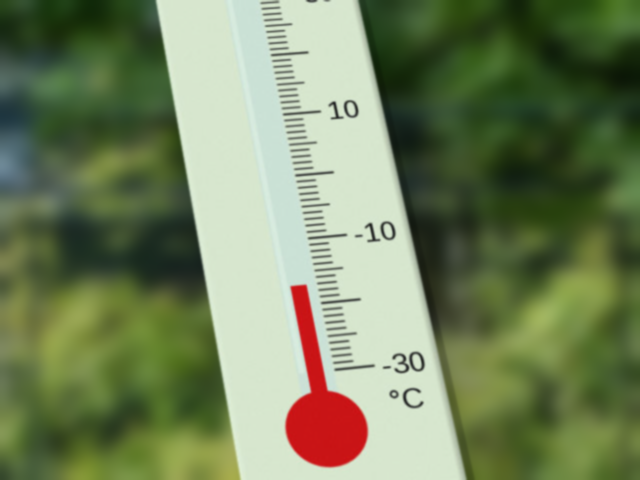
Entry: -17 °C
